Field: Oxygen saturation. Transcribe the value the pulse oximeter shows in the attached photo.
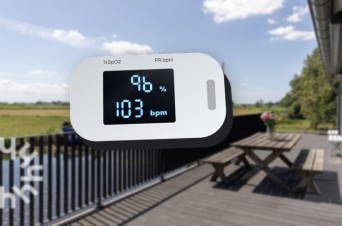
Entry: 96 %
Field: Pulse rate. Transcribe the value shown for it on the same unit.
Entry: 103 bpm
